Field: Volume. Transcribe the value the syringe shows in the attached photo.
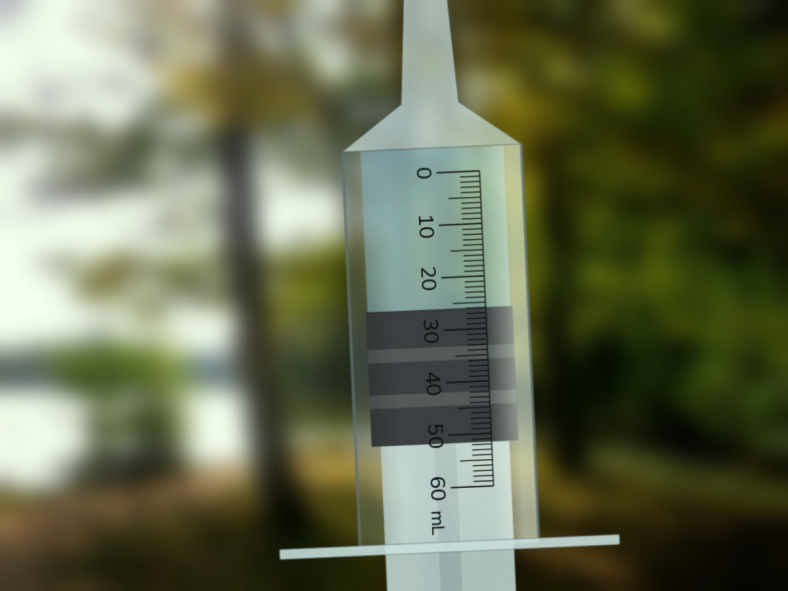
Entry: 26 mL
